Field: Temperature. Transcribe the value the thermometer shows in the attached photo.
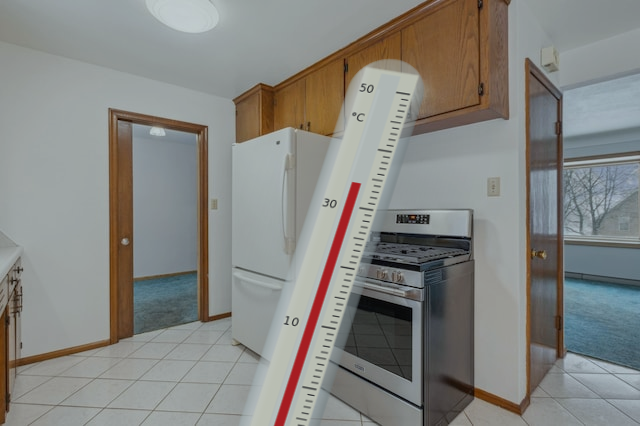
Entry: 34 °C
